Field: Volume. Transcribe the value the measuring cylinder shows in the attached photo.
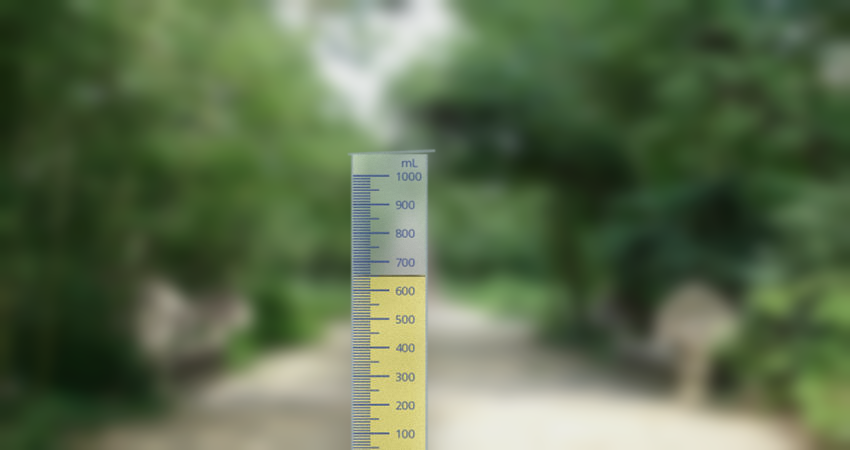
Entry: 650 mL
